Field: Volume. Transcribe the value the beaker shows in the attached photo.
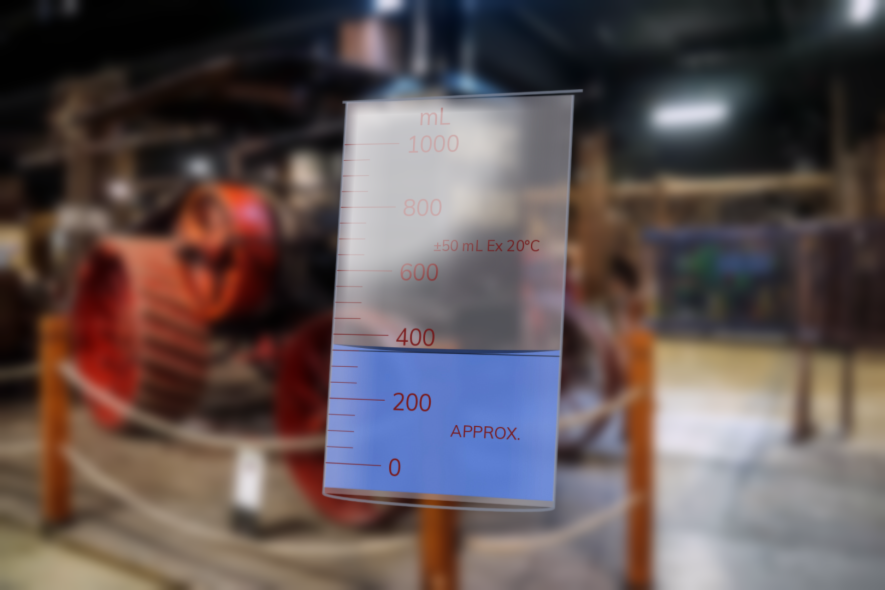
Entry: 350 mL
